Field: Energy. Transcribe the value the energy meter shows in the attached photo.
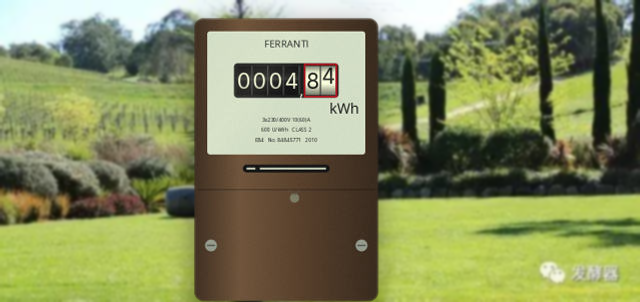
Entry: 4.84 kWh
